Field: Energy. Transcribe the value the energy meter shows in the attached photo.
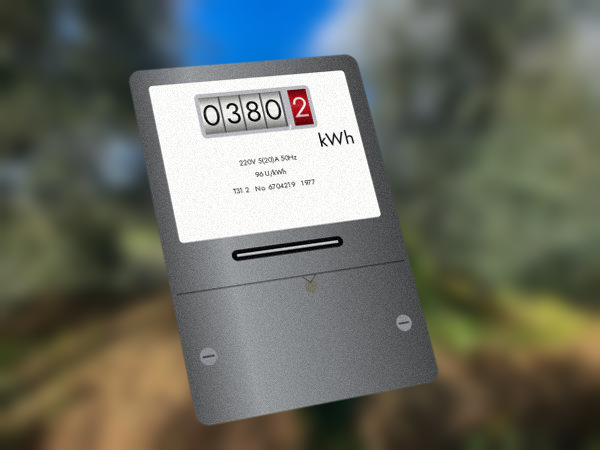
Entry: 380.2 kWh
